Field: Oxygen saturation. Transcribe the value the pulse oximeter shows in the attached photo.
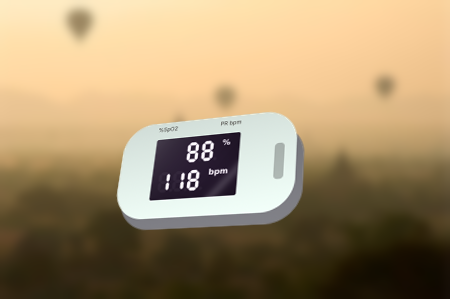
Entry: 88 %
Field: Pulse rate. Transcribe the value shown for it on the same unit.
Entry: 118 bpm
